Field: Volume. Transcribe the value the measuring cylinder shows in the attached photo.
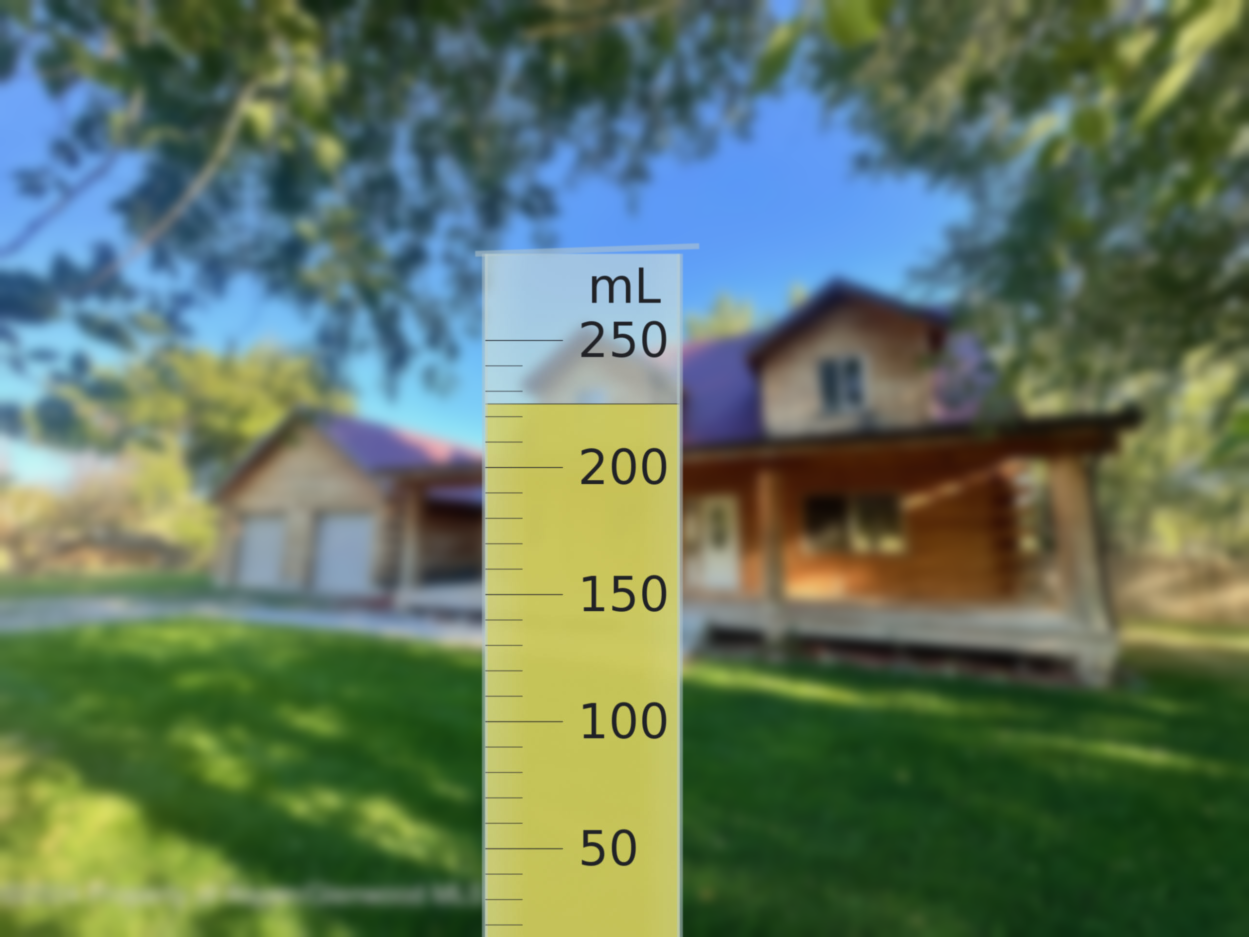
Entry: 225 mL
